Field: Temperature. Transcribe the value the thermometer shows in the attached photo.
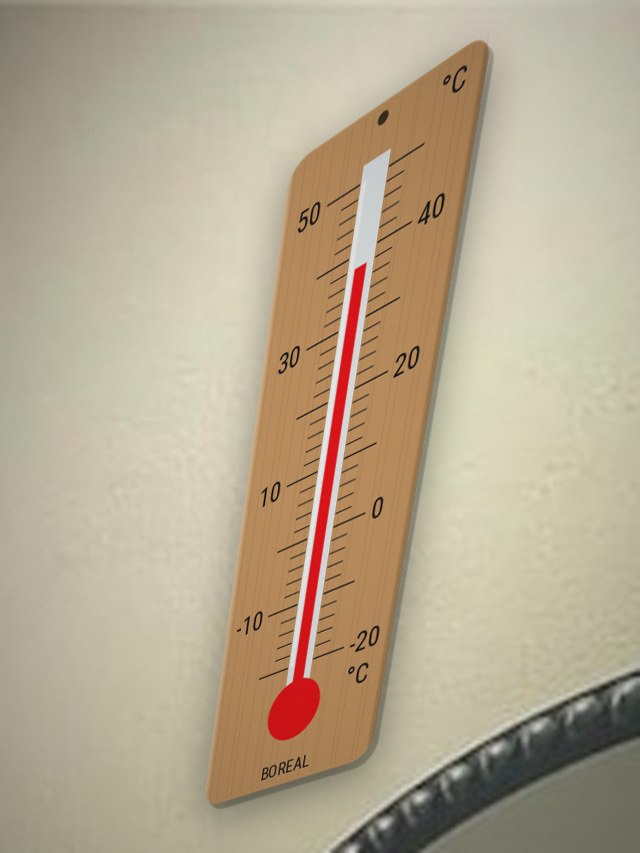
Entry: 38 °C
